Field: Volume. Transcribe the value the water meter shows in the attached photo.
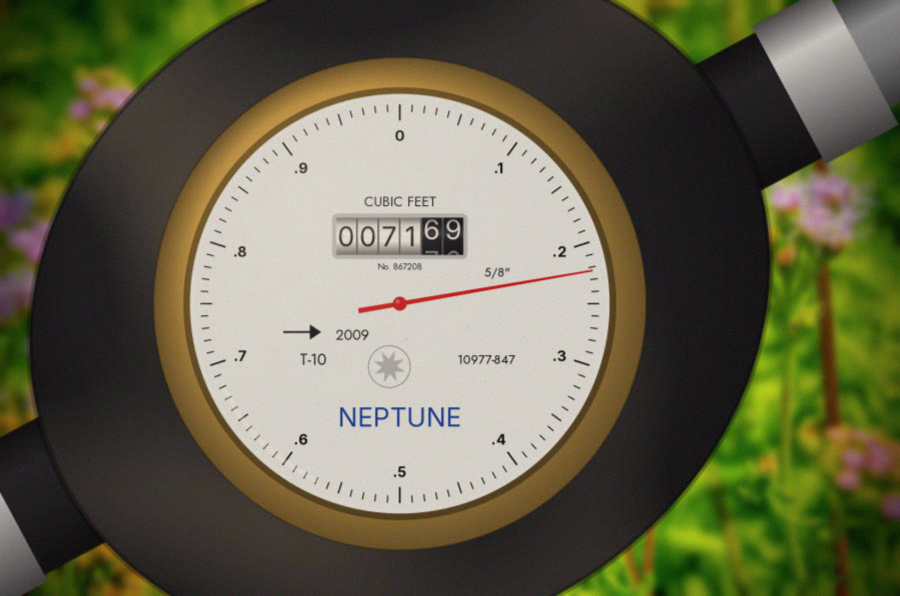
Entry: 7169.22 ft³
